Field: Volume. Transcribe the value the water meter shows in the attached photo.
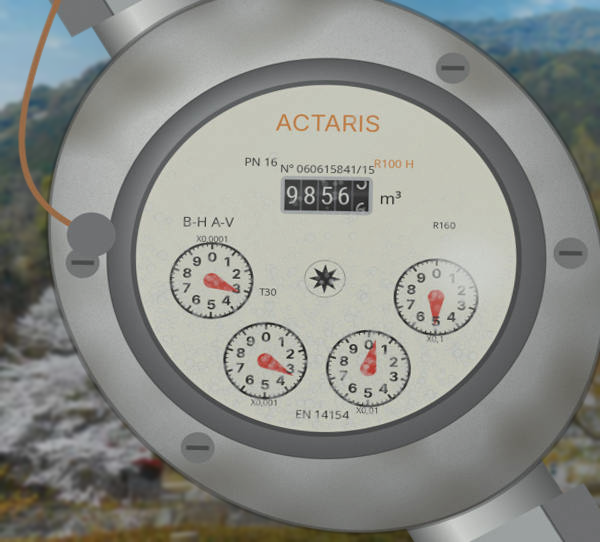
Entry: 98565.5033 m³
